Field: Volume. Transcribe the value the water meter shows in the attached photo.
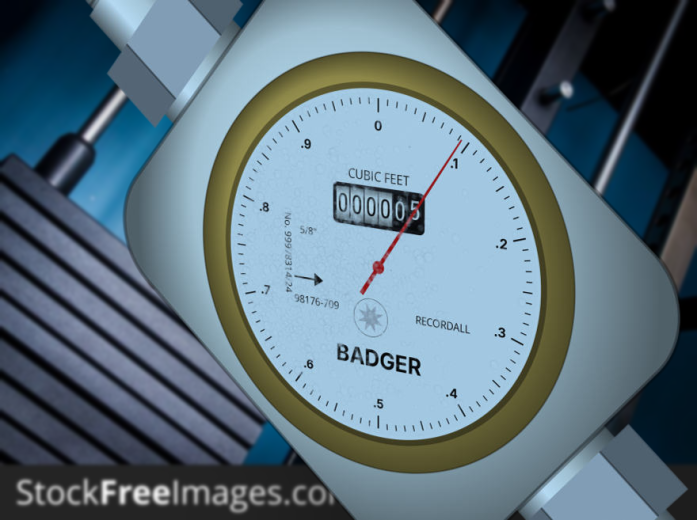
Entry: 5.09 ft³
